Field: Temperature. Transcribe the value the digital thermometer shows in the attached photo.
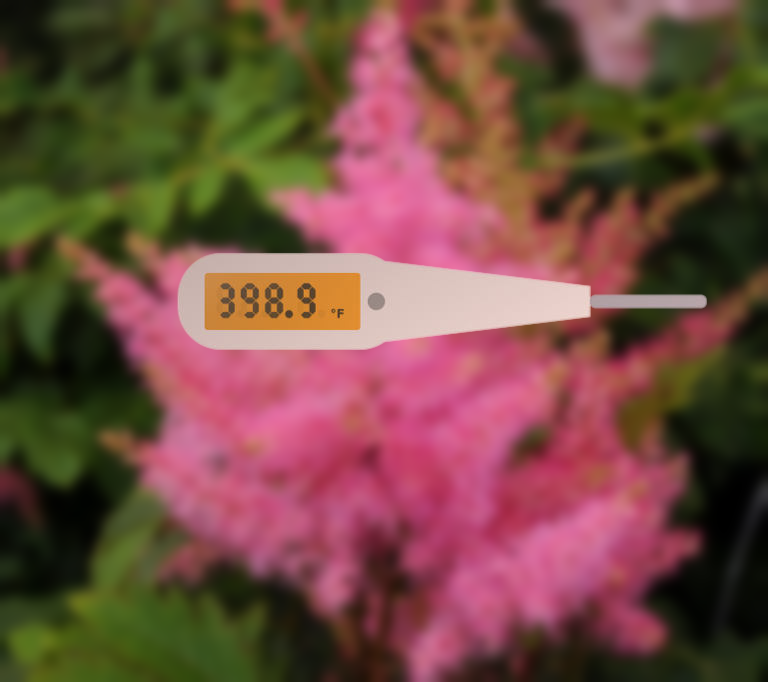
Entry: 398.9 °F
